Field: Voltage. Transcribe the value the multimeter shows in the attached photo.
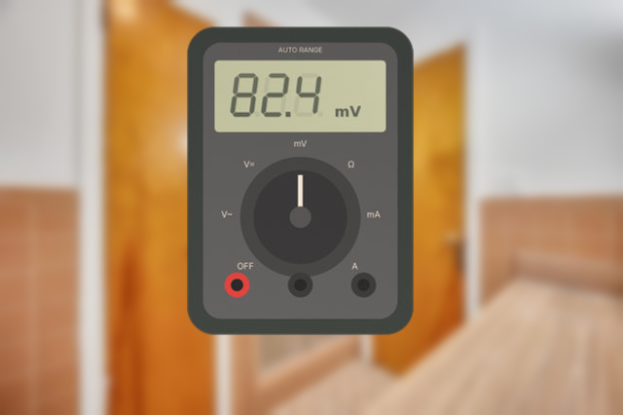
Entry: 82.4 mV
